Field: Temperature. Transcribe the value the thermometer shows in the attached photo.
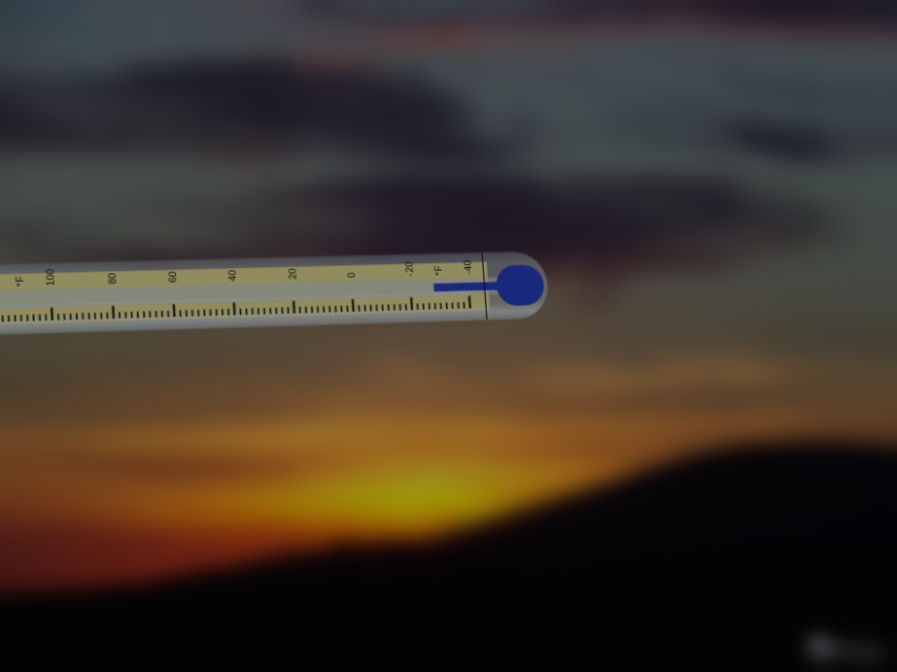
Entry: -28 °F
